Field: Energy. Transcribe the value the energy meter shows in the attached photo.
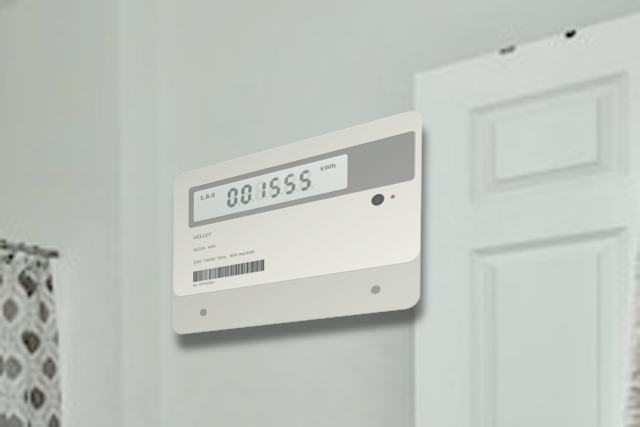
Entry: 1555 kWh
